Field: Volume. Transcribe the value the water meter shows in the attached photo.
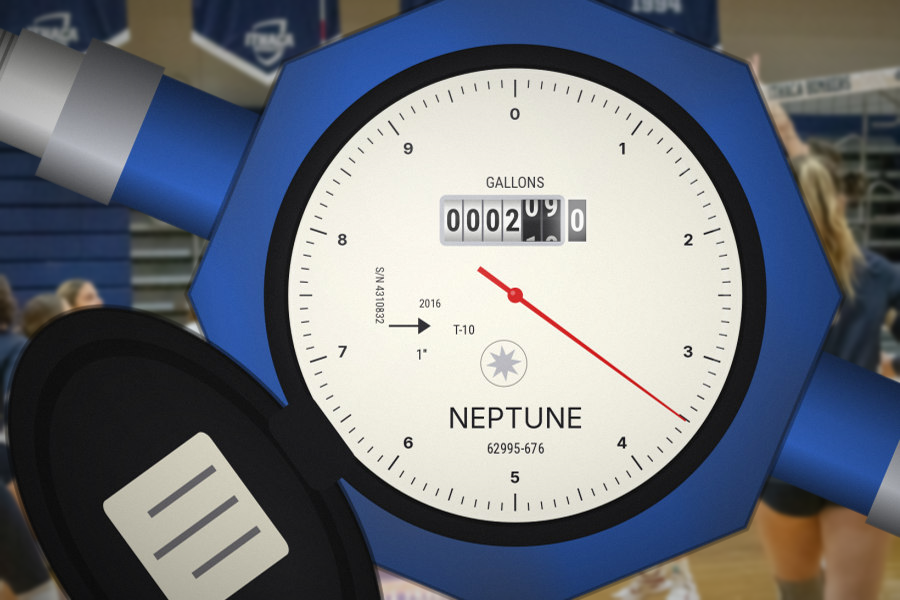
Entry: 2093.5 gal
